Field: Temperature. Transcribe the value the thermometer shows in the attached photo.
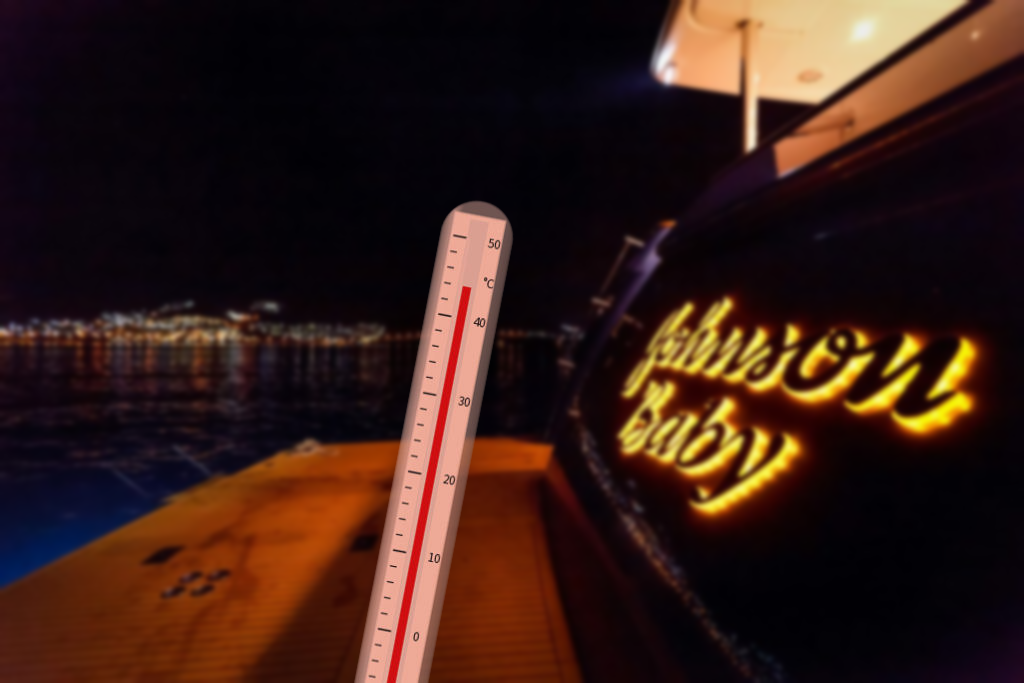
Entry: 44 °C
